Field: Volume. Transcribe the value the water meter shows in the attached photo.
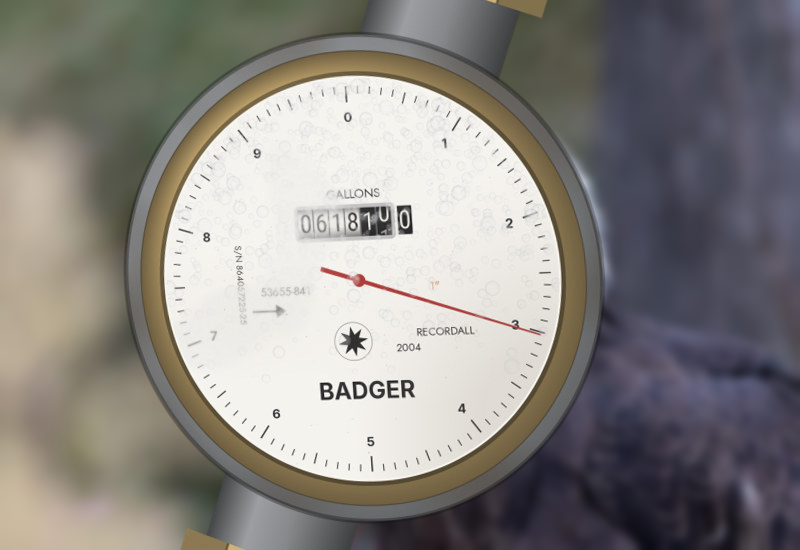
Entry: 618103.0 gal
